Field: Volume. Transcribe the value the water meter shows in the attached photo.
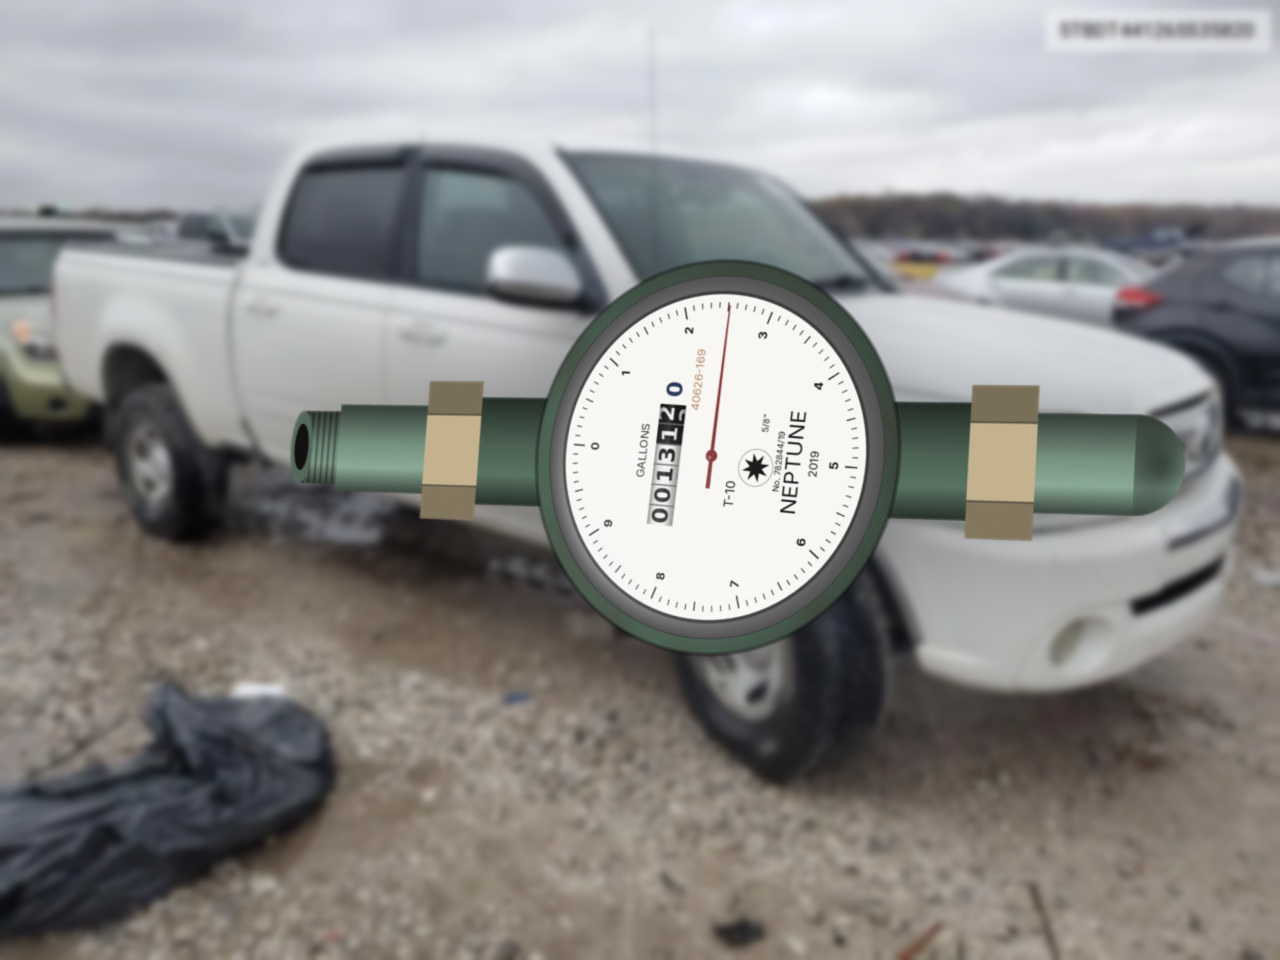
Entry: 13122.5 gal
